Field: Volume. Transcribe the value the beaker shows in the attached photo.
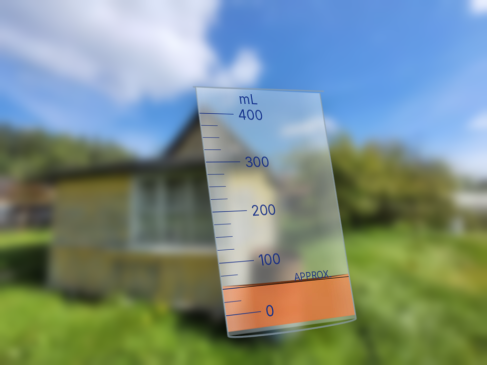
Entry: 50 mL
